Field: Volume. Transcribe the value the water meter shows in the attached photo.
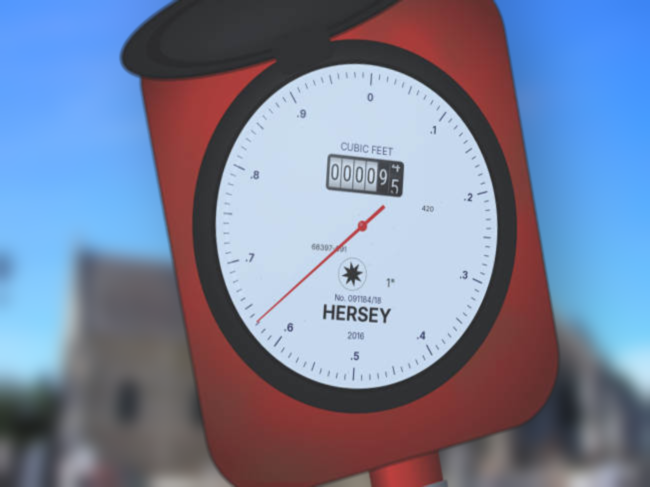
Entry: 94.63 ft³
